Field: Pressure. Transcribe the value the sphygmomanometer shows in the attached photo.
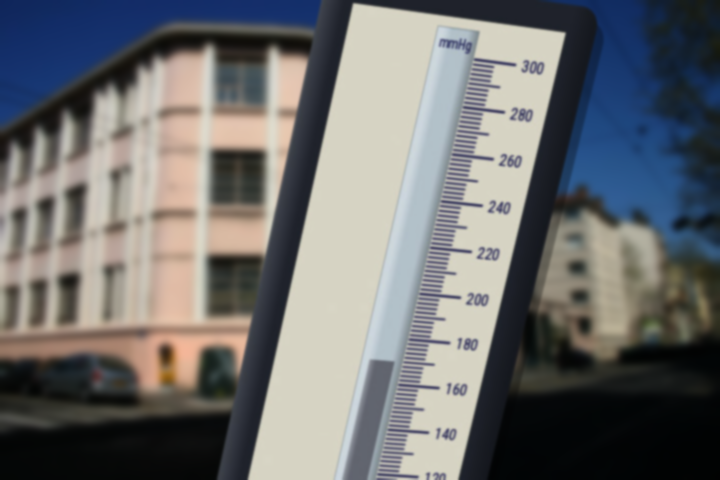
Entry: 170 mmHg
